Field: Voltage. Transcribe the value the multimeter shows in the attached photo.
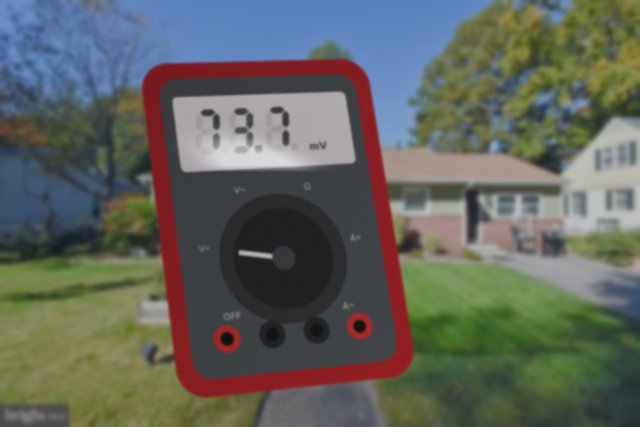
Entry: 73.7 mV
